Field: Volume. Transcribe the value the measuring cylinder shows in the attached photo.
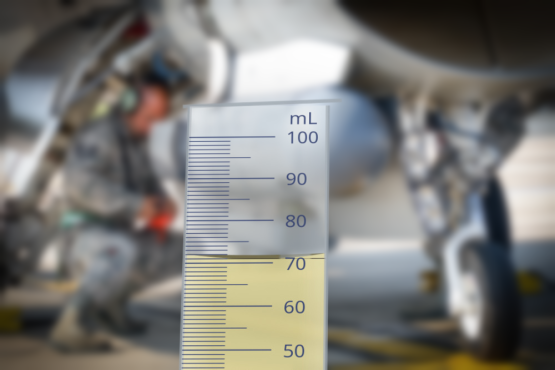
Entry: 71 mL
